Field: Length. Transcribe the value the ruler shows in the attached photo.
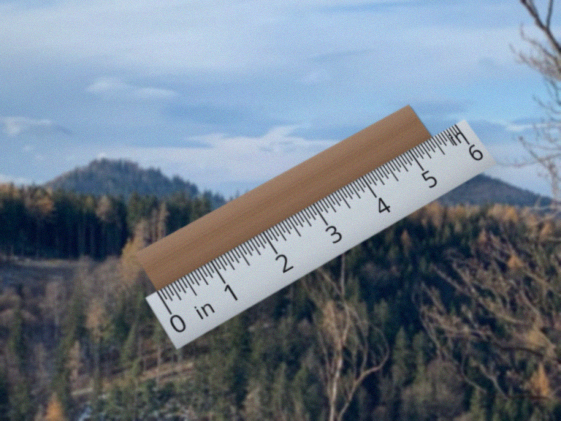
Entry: 5.5 in
